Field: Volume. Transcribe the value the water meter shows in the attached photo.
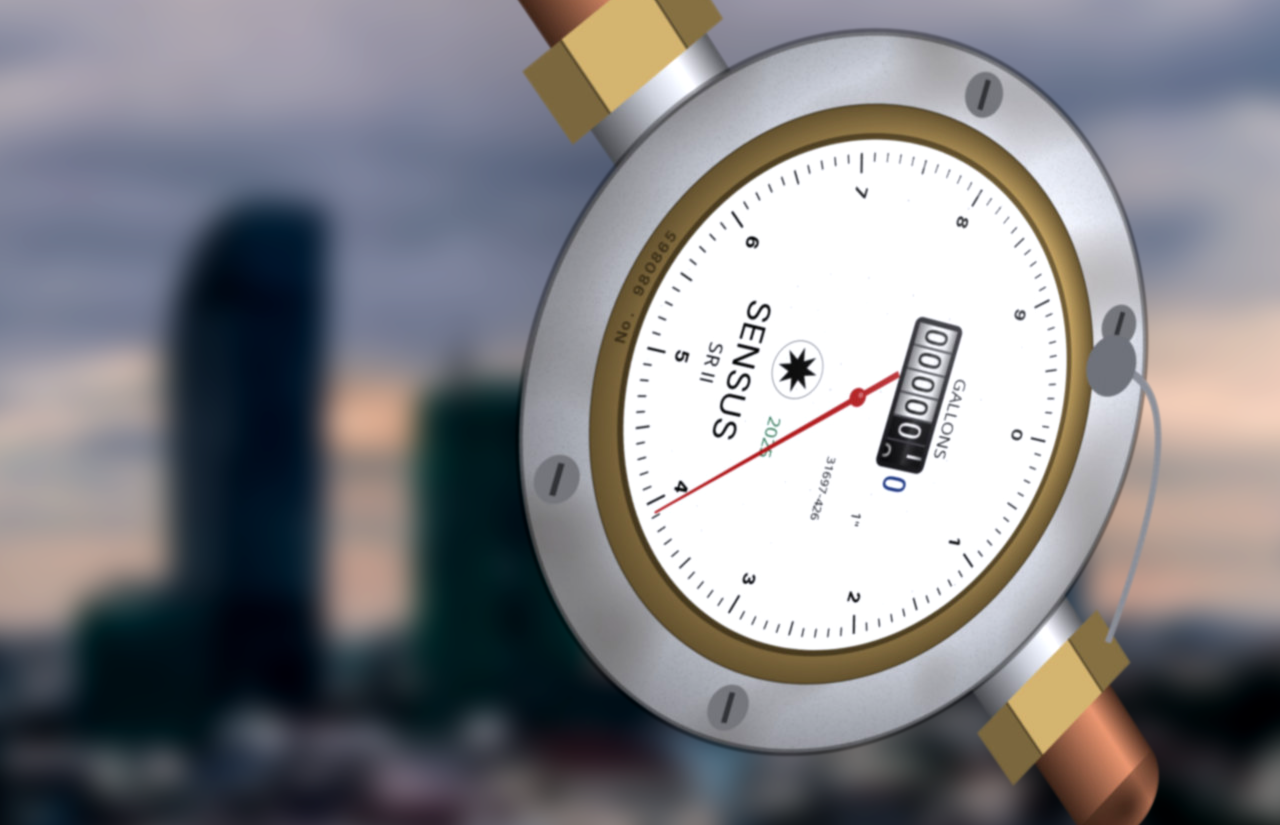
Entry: 13.9 gal
